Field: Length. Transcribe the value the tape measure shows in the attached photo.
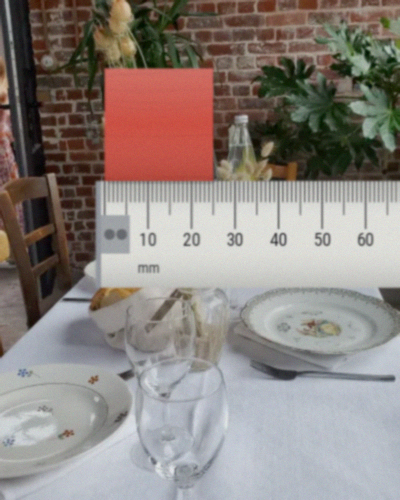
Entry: 25 mm
